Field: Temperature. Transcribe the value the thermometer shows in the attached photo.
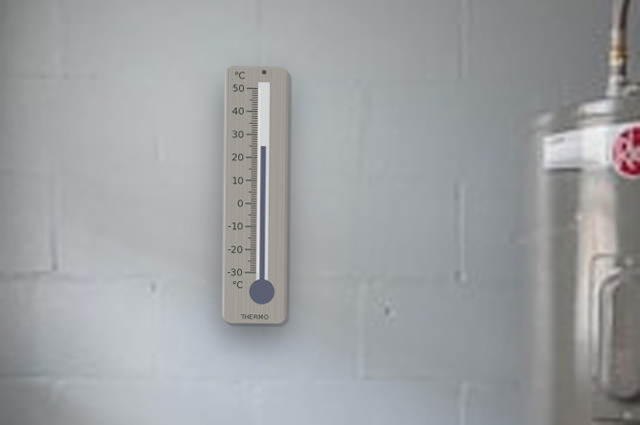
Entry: 25 °C
